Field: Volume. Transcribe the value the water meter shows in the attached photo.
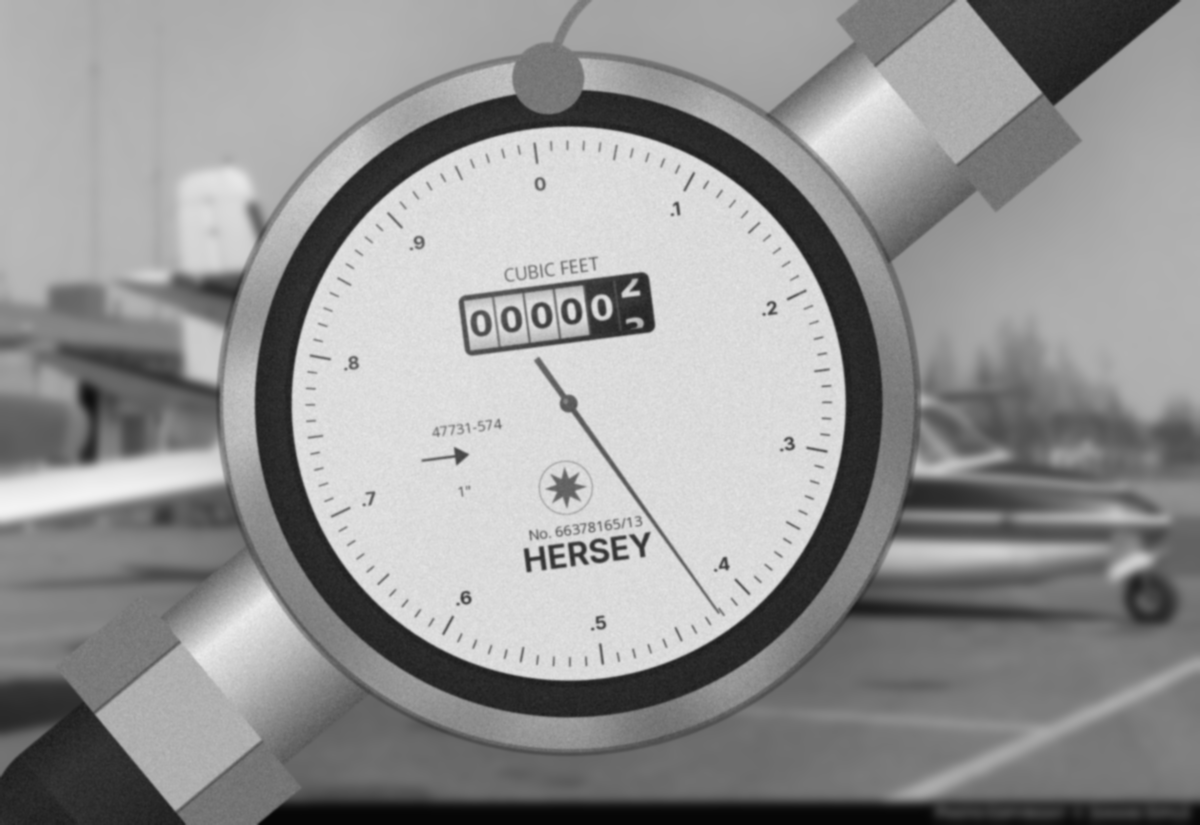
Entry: 2.42 ft³
